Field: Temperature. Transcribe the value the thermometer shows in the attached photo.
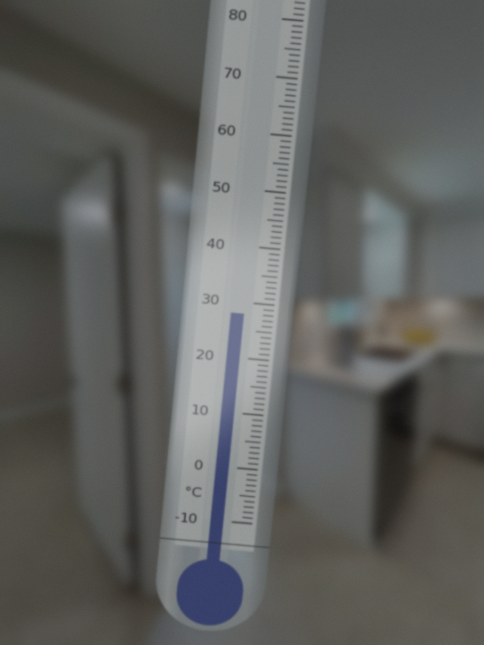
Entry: 28 °C
